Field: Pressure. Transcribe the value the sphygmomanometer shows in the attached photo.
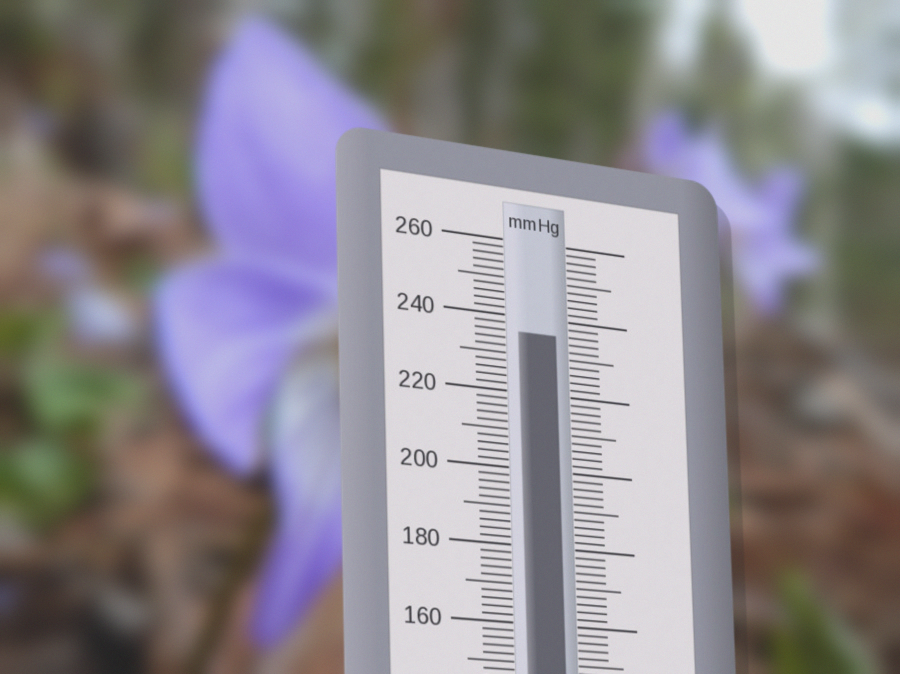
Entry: 236 mmHg
